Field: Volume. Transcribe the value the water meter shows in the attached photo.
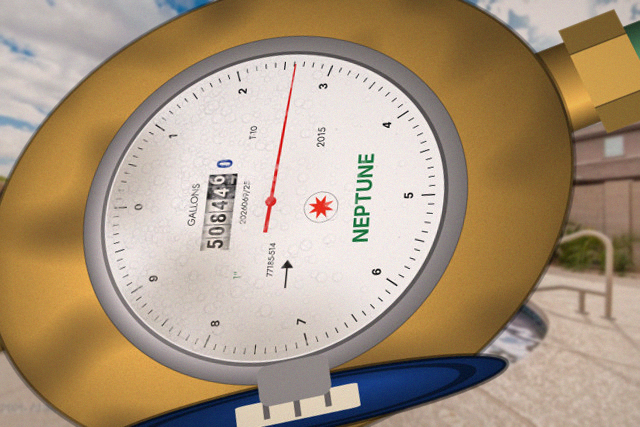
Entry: 5084462.6 gal
